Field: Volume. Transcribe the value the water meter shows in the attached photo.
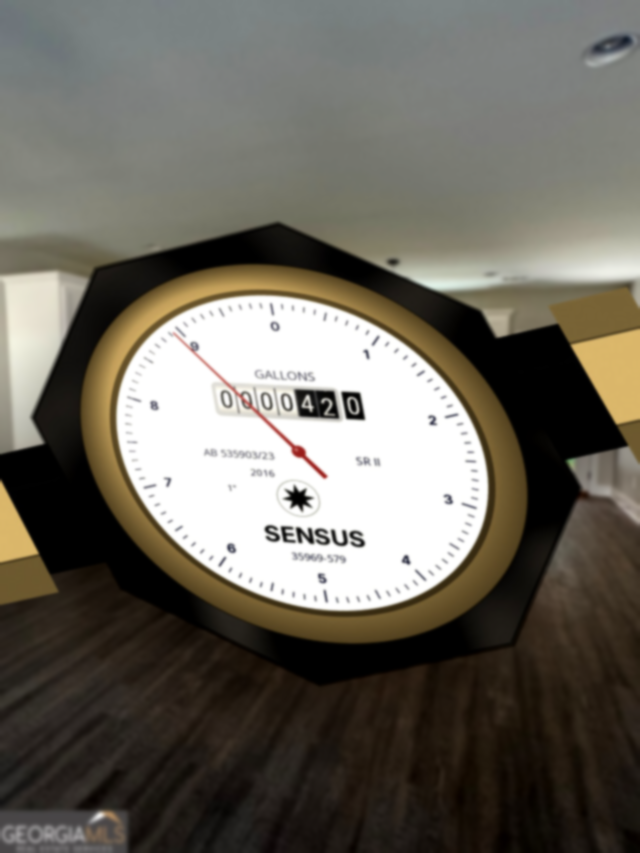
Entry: 418.9 gal
